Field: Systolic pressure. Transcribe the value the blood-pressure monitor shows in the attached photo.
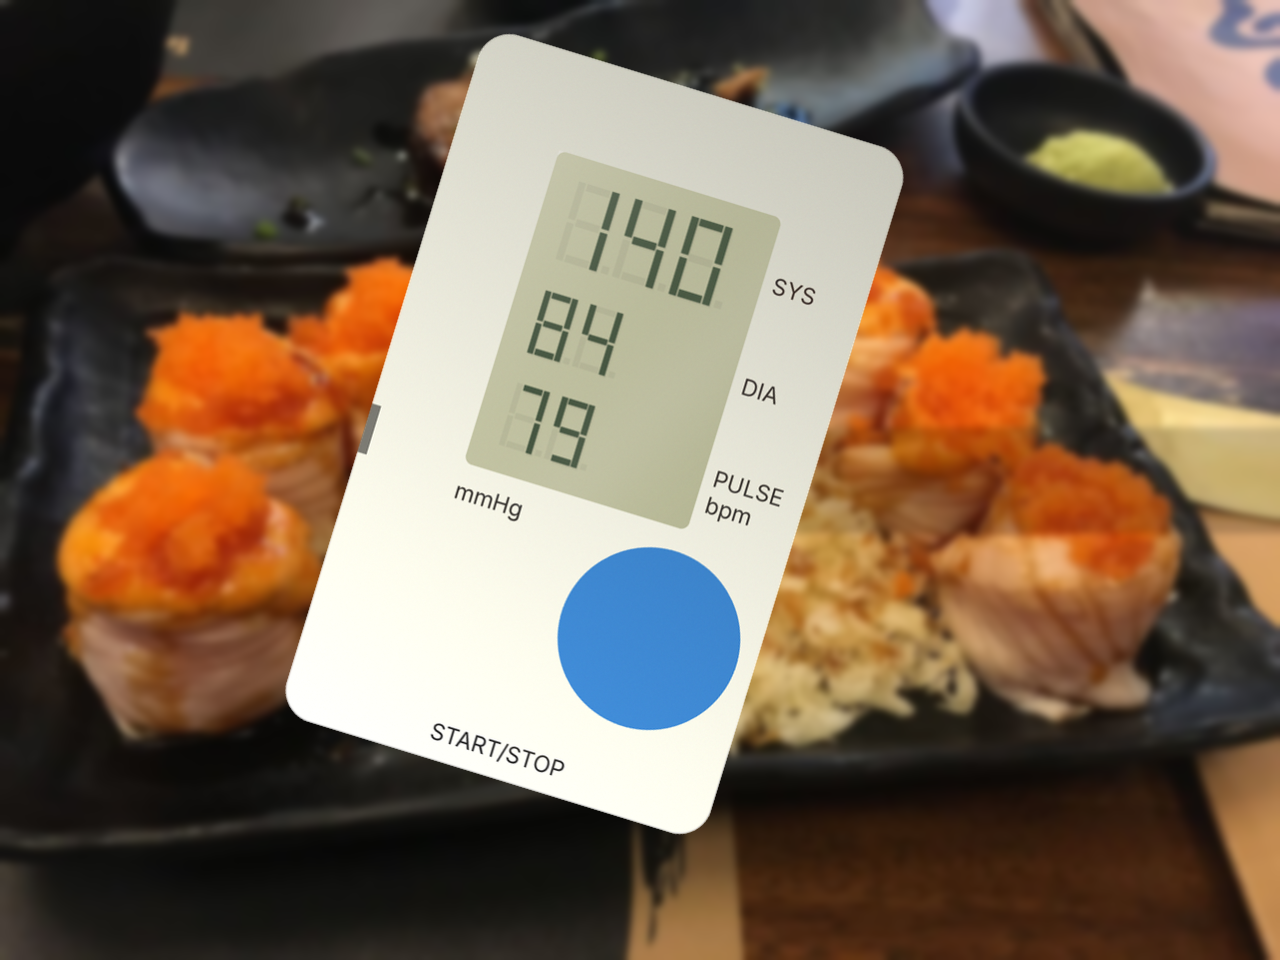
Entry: 140 mmHg
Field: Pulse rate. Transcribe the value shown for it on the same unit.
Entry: 79 bpm
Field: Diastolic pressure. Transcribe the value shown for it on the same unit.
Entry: 84 mmHg
